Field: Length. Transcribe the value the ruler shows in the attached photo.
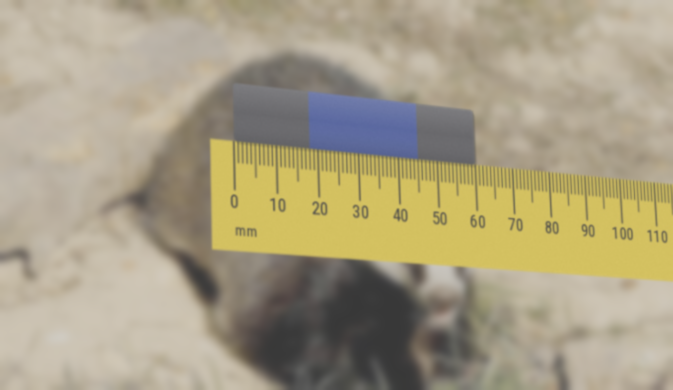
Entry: 60 mm
